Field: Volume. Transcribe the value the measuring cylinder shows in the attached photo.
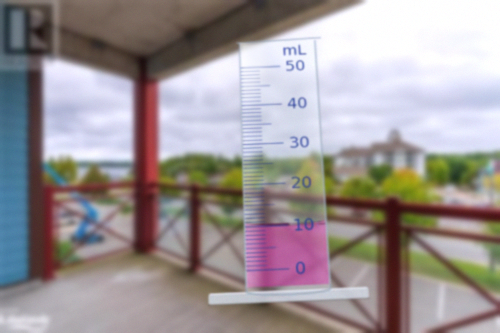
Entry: 10 mL
